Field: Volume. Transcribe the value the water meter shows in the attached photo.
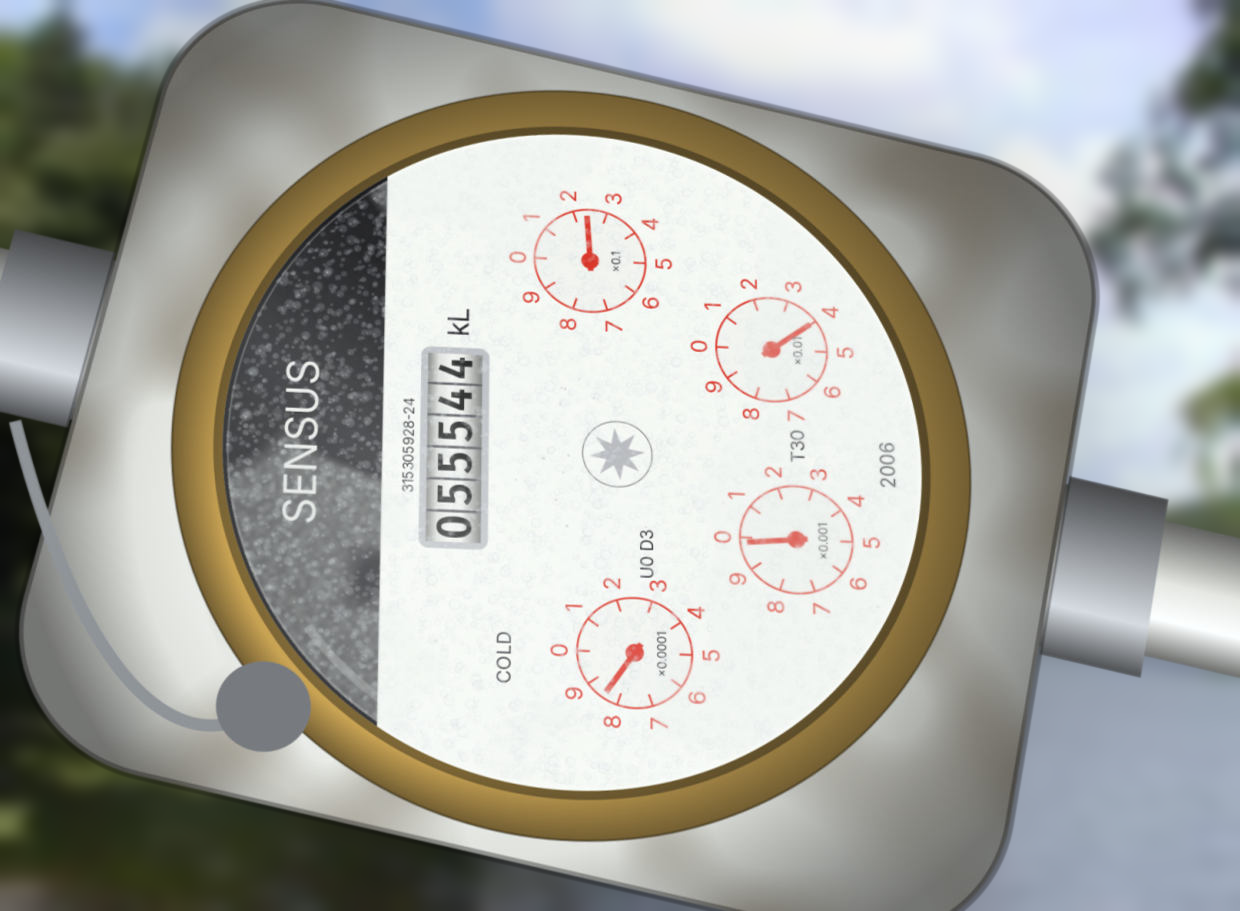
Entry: 55544.2398 kL
